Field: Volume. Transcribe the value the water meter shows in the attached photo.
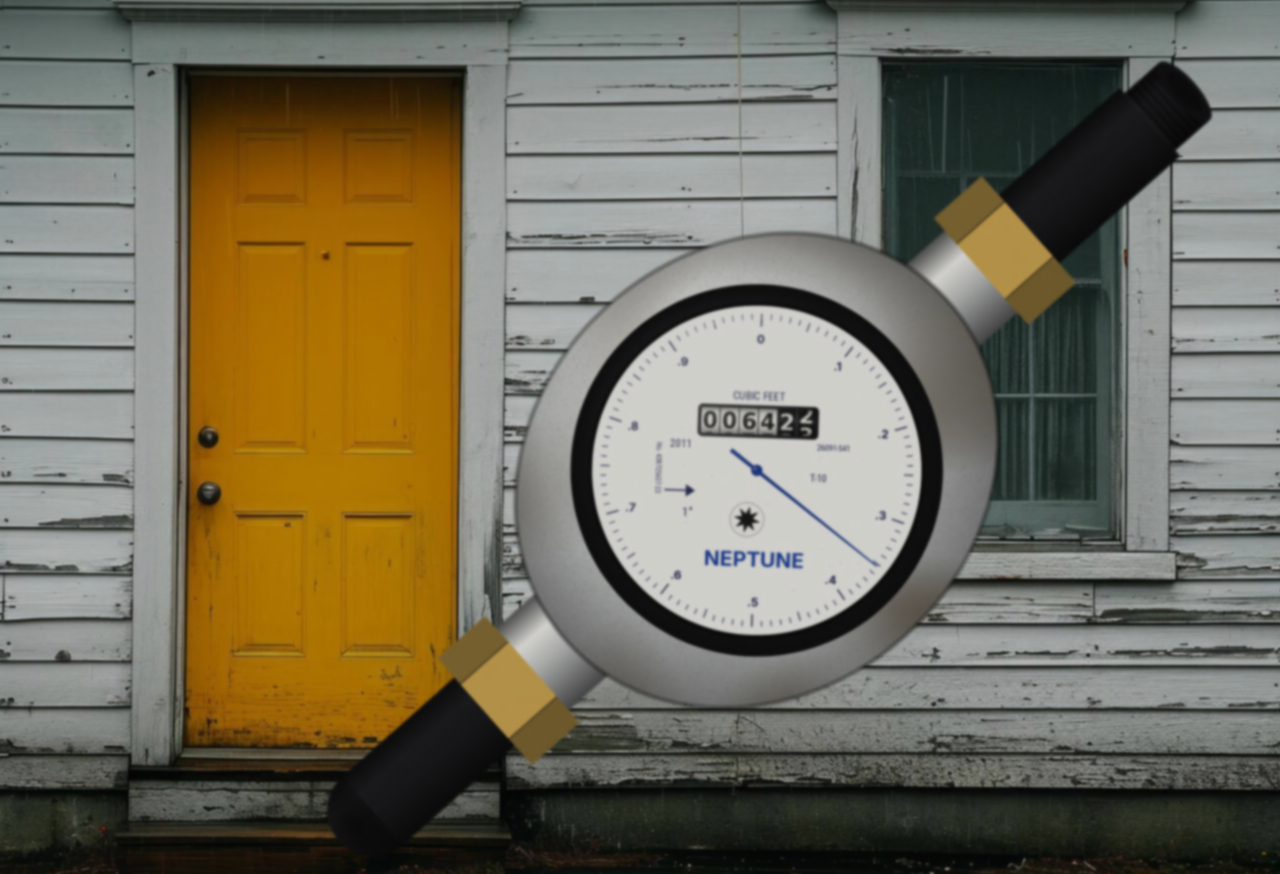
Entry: 6422.35 ft³
